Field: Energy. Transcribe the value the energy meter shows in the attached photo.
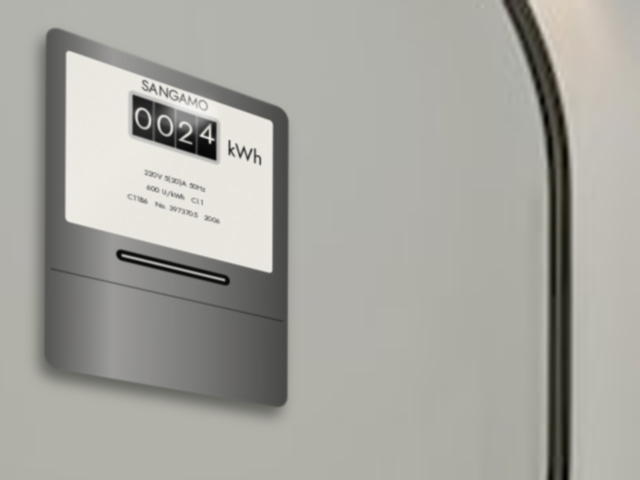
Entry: 24 kWh
